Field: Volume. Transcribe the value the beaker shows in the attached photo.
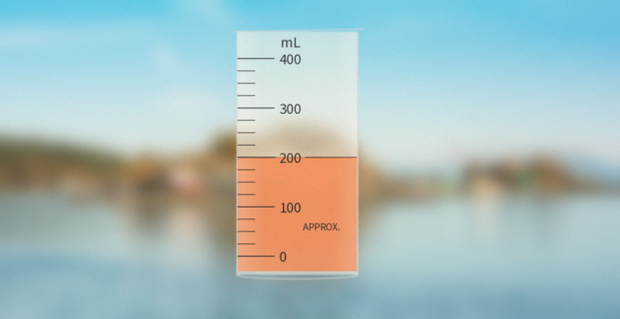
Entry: 200 mL
